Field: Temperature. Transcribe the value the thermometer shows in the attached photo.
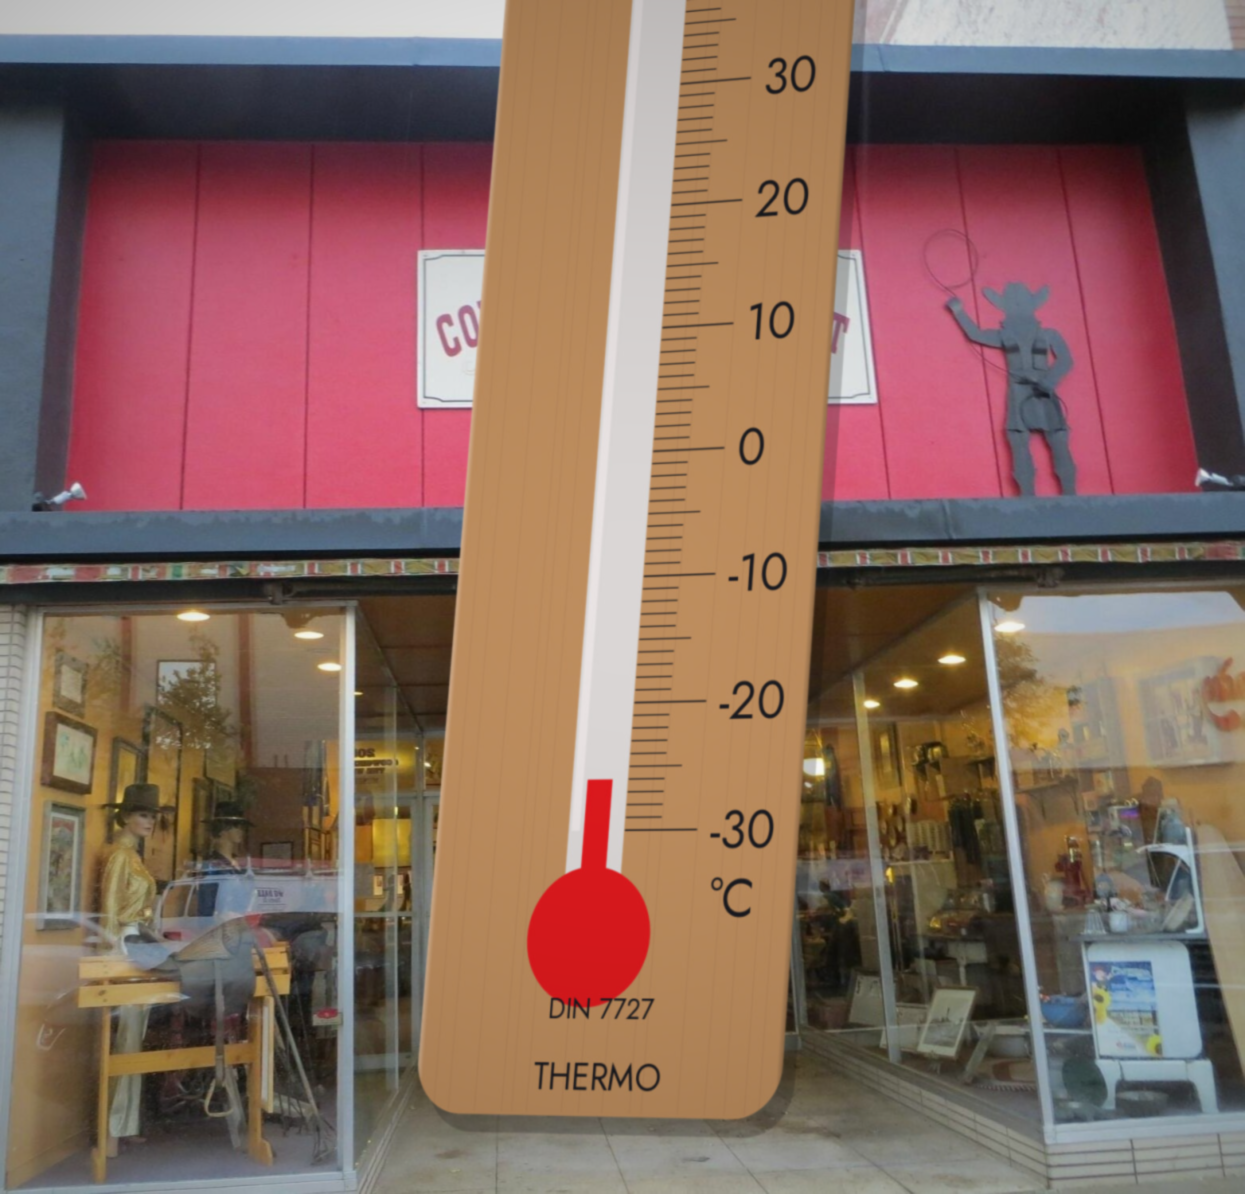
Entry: -26 °C
